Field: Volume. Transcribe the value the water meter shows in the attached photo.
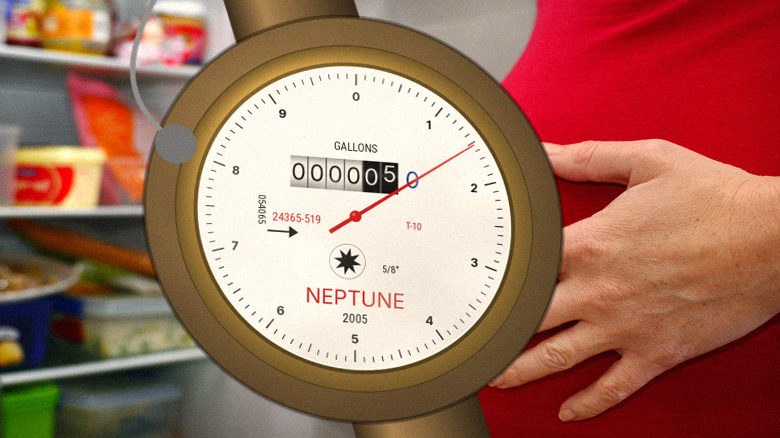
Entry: 51.5 gal
